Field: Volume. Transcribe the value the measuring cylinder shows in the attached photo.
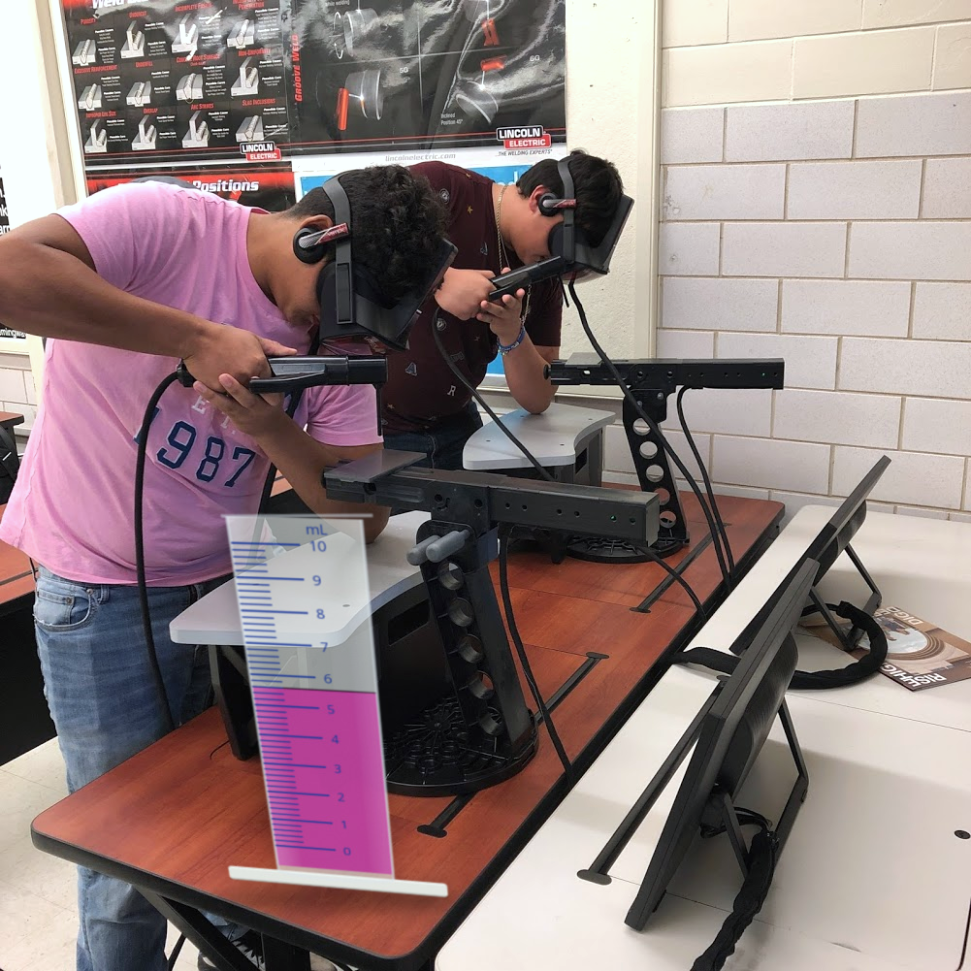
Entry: 5.6 mL
